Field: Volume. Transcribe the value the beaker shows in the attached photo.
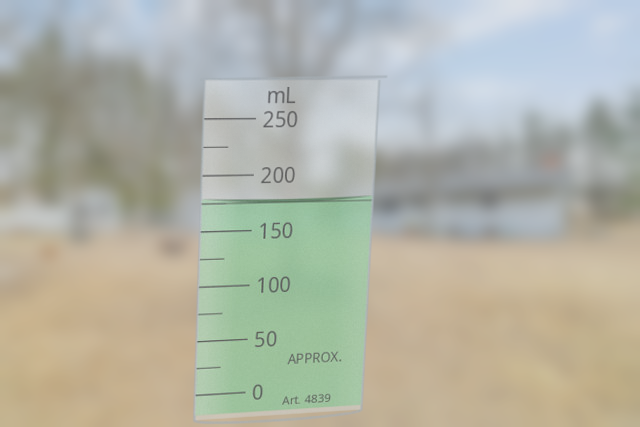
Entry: 175 mL
